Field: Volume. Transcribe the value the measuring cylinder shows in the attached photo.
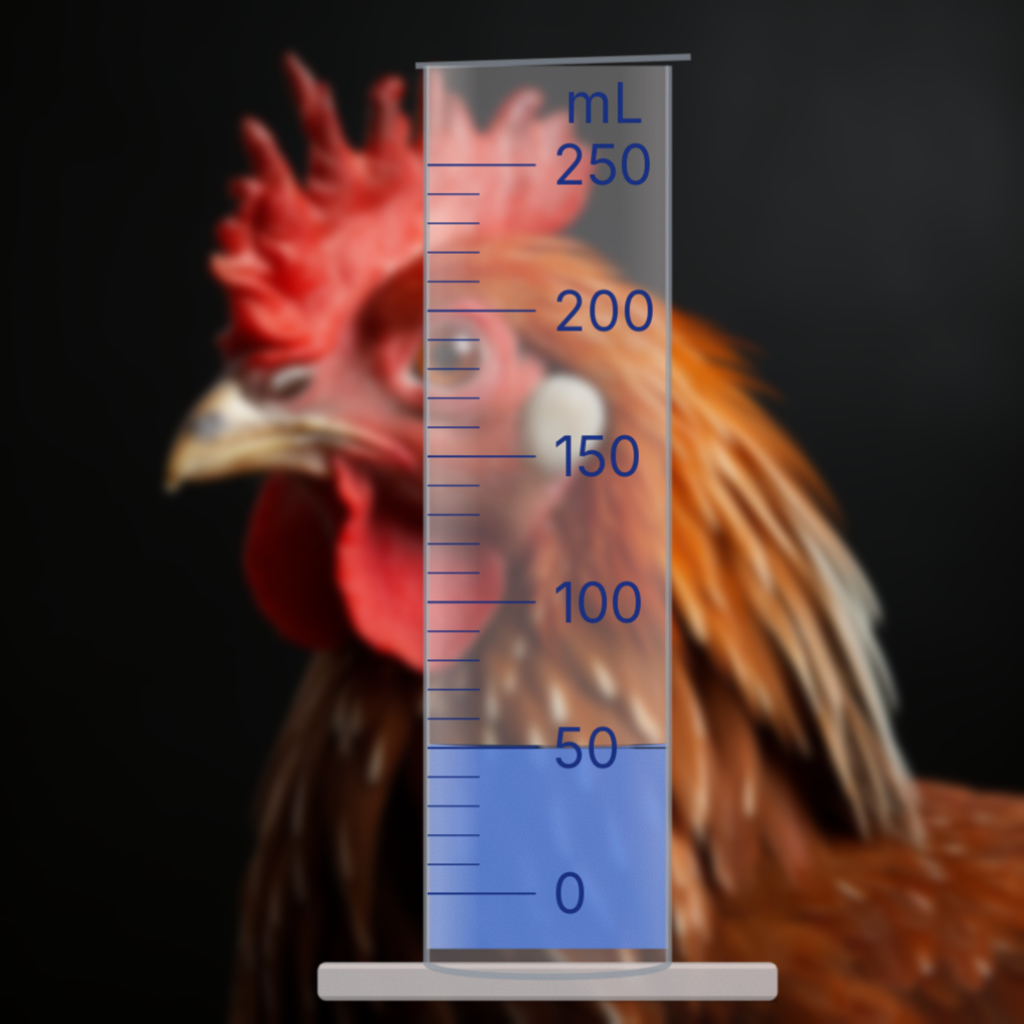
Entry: 50 mL
